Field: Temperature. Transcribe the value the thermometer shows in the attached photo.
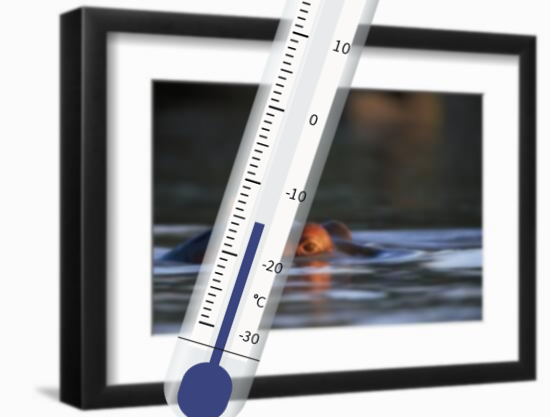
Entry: -15 °C
